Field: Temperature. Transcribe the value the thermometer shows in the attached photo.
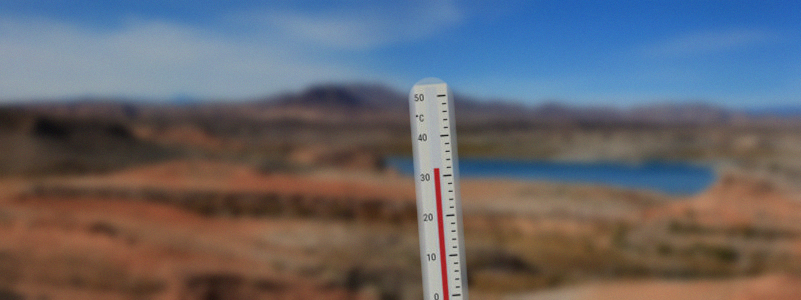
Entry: 32 °C
